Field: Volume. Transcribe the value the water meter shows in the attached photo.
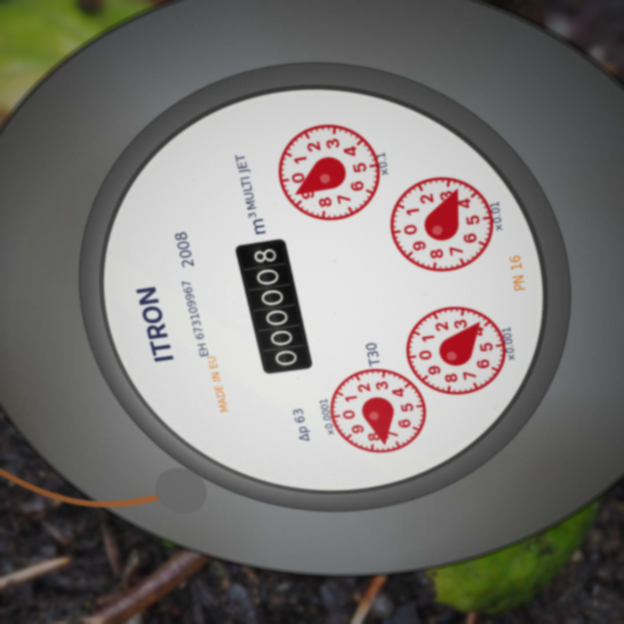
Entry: 7.9337 m³
